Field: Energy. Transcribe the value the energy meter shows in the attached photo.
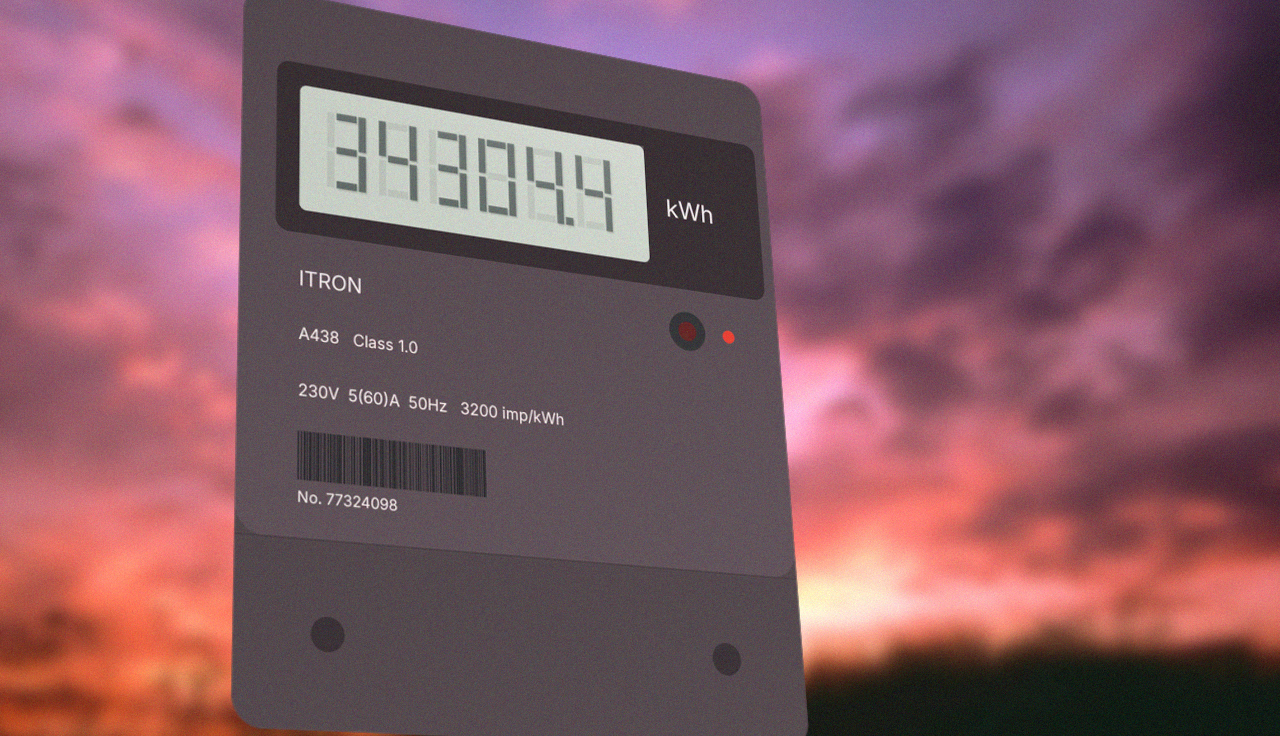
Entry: 34304.4 kWh
